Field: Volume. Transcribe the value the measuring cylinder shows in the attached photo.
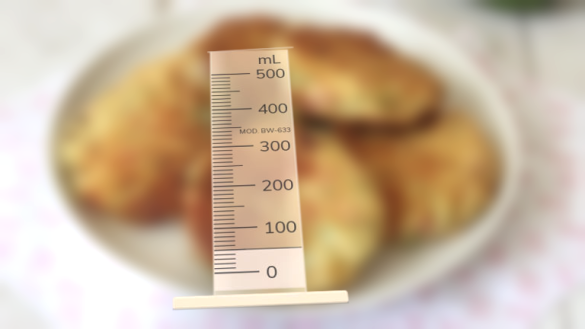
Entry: 50 mL
